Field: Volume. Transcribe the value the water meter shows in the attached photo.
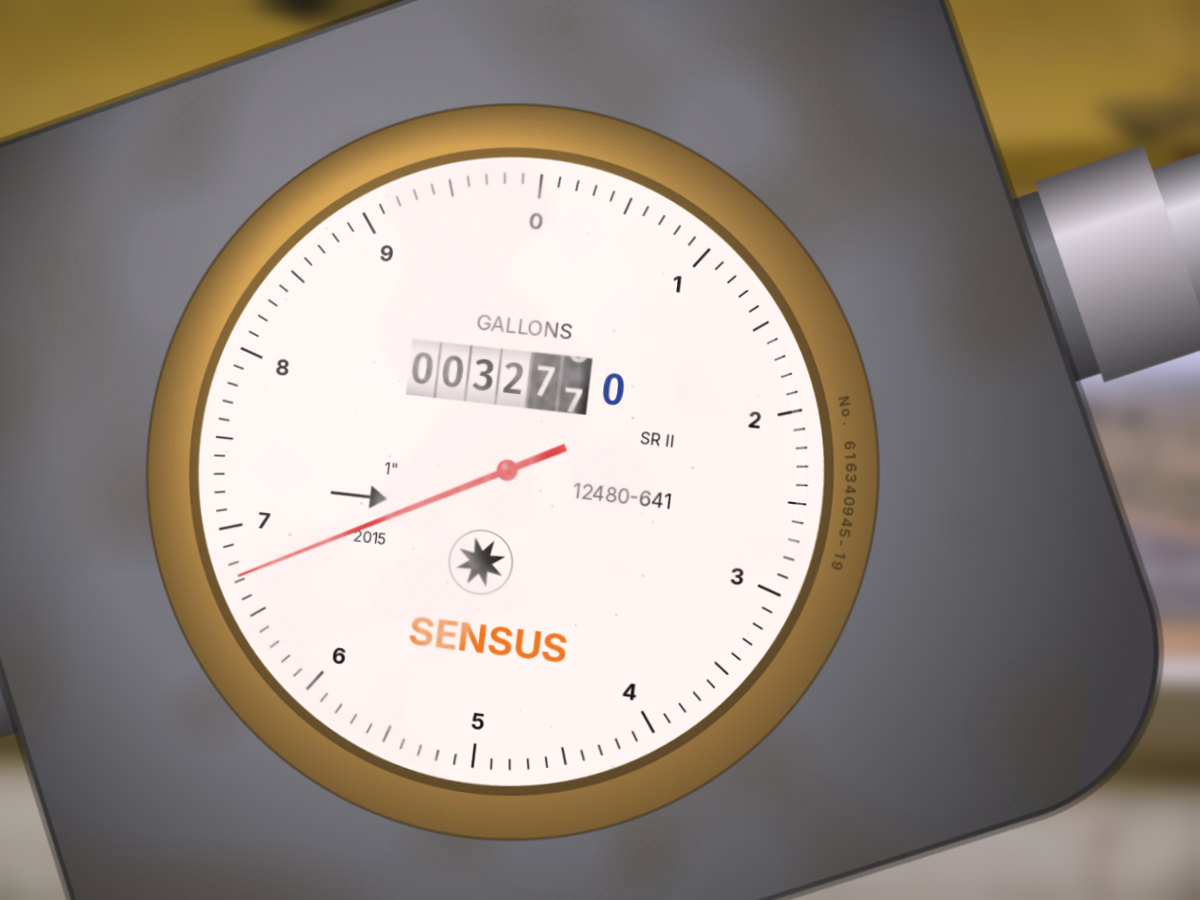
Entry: 32766.7 gal
